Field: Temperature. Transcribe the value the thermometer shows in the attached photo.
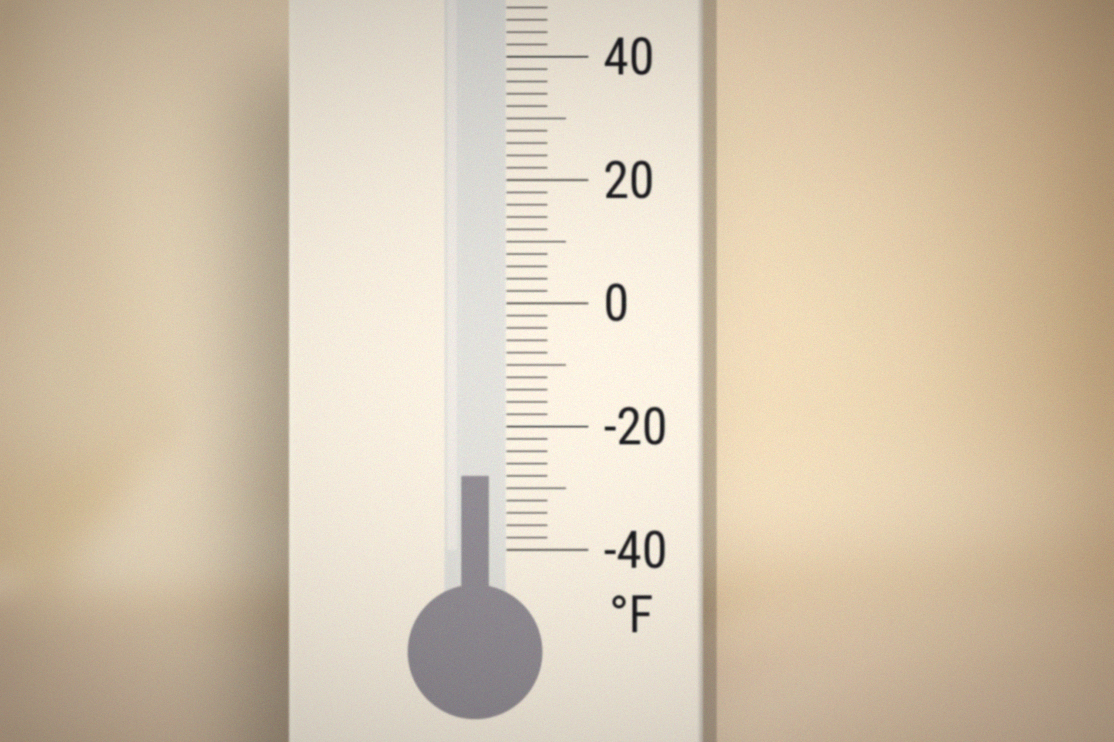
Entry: -28 °F
